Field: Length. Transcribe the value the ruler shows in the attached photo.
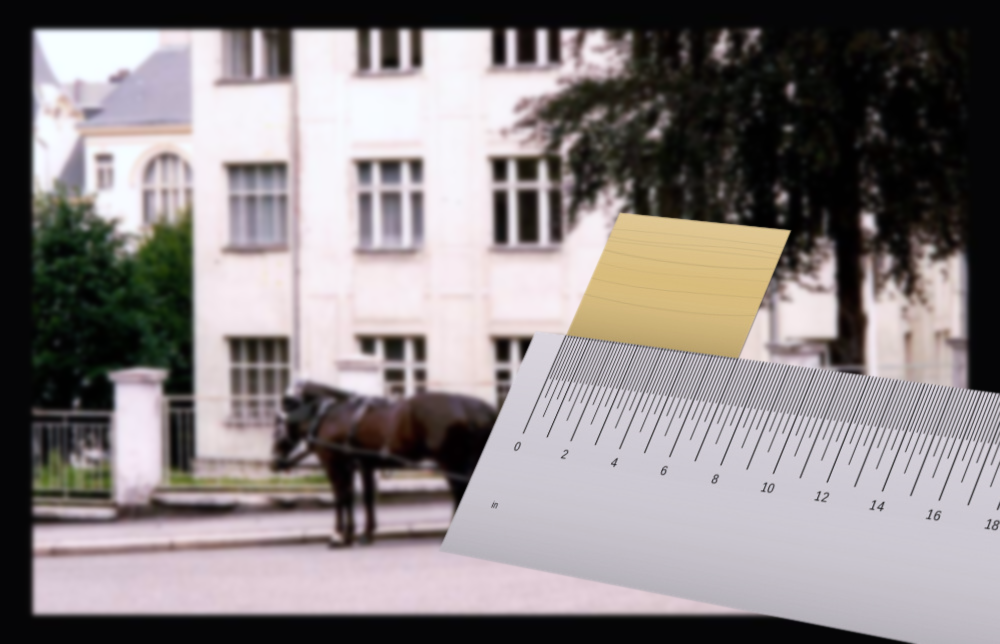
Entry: 7 in
